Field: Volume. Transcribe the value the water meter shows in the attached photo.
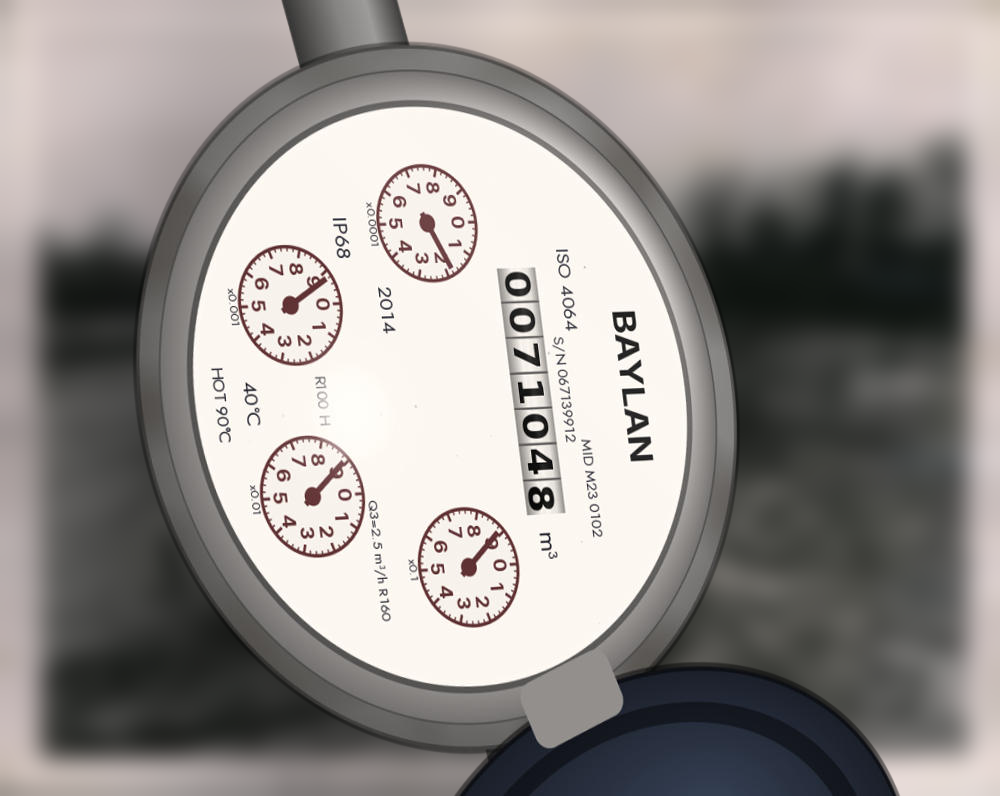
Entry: 71047.8891 m³
